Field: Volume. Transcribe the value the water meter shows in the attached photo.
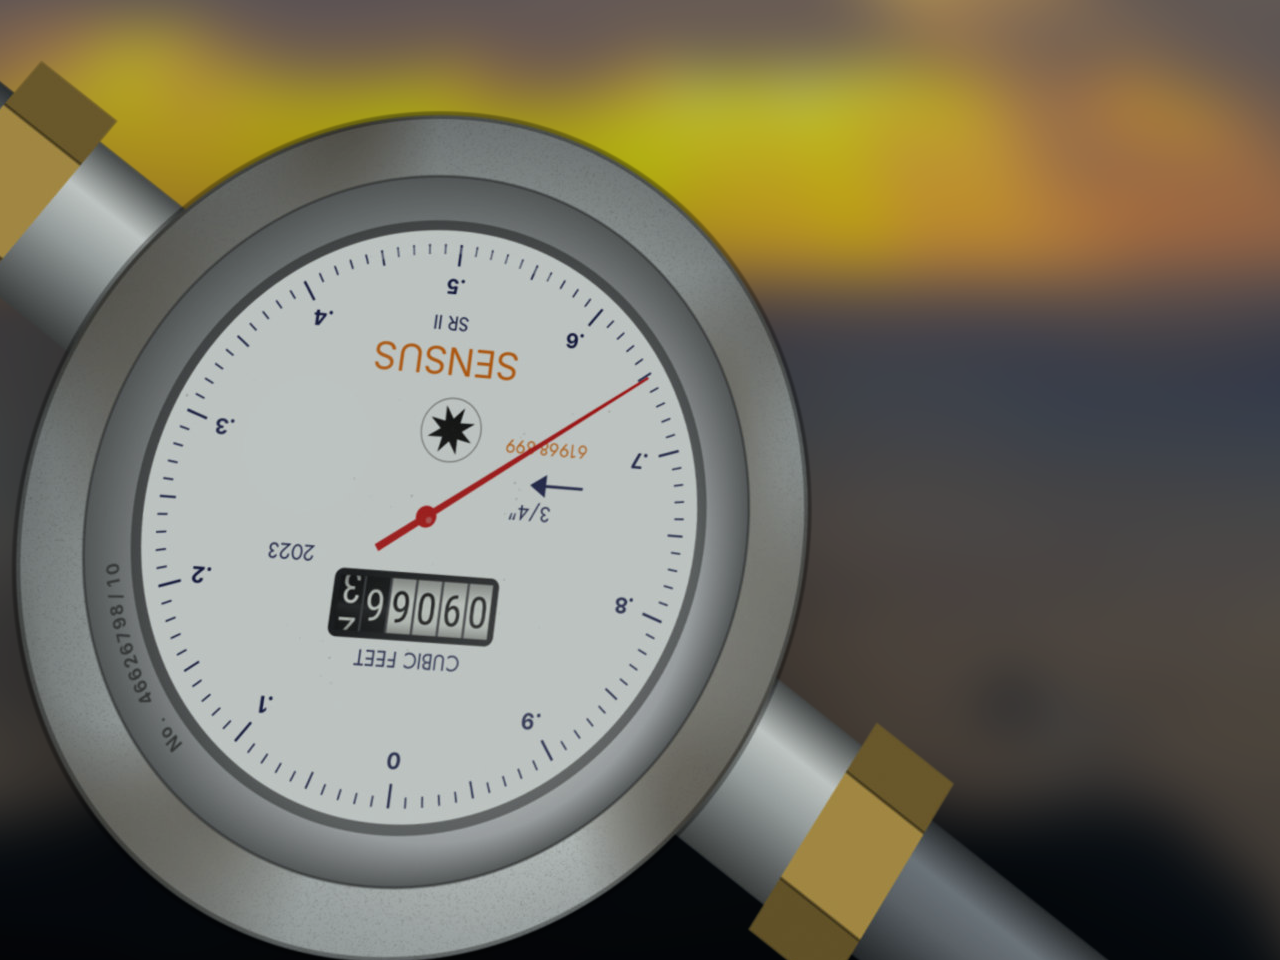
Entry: 90662.65 ft³
